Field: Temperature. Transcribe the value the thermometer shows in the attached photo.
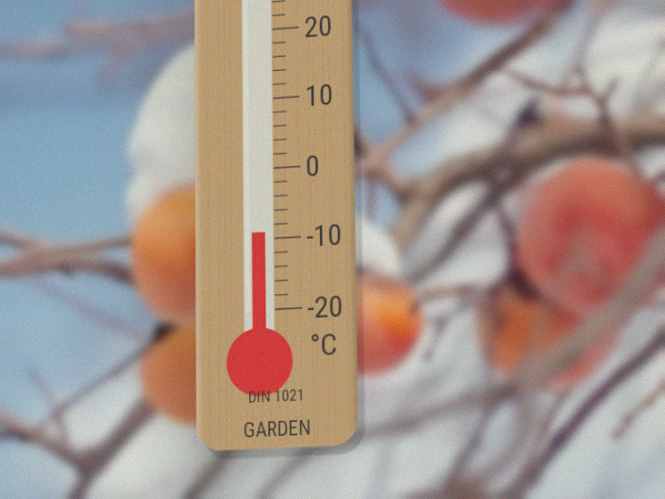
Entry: -9 °C
